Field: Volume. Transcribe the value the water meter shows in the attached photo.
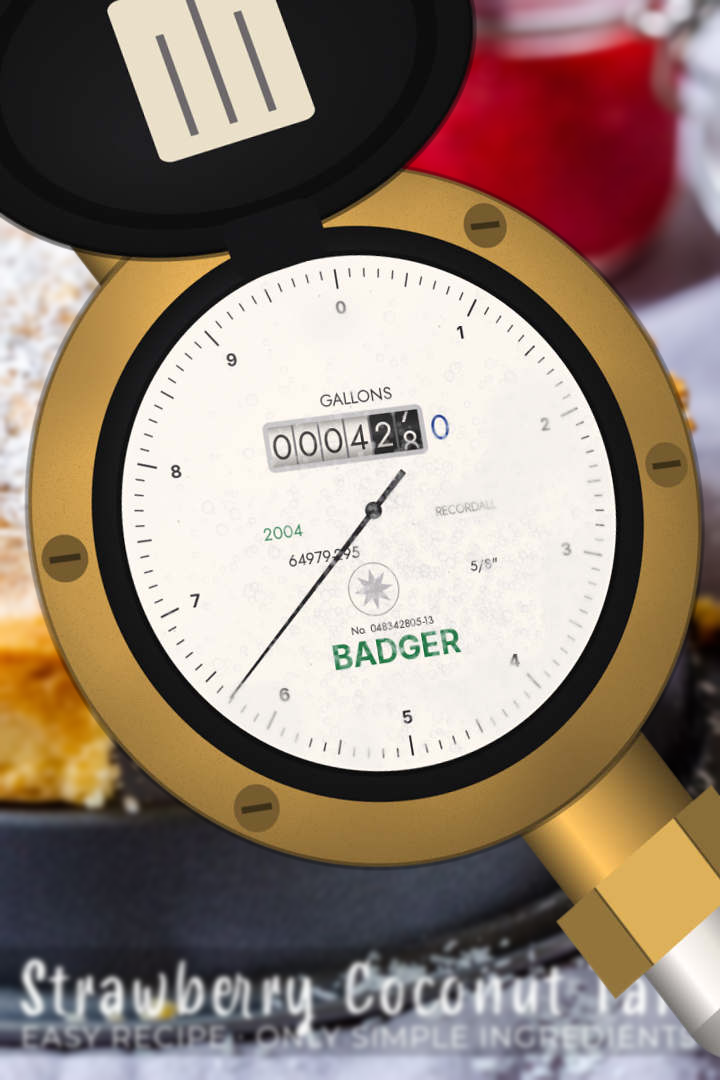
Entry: 4276.3 gal
